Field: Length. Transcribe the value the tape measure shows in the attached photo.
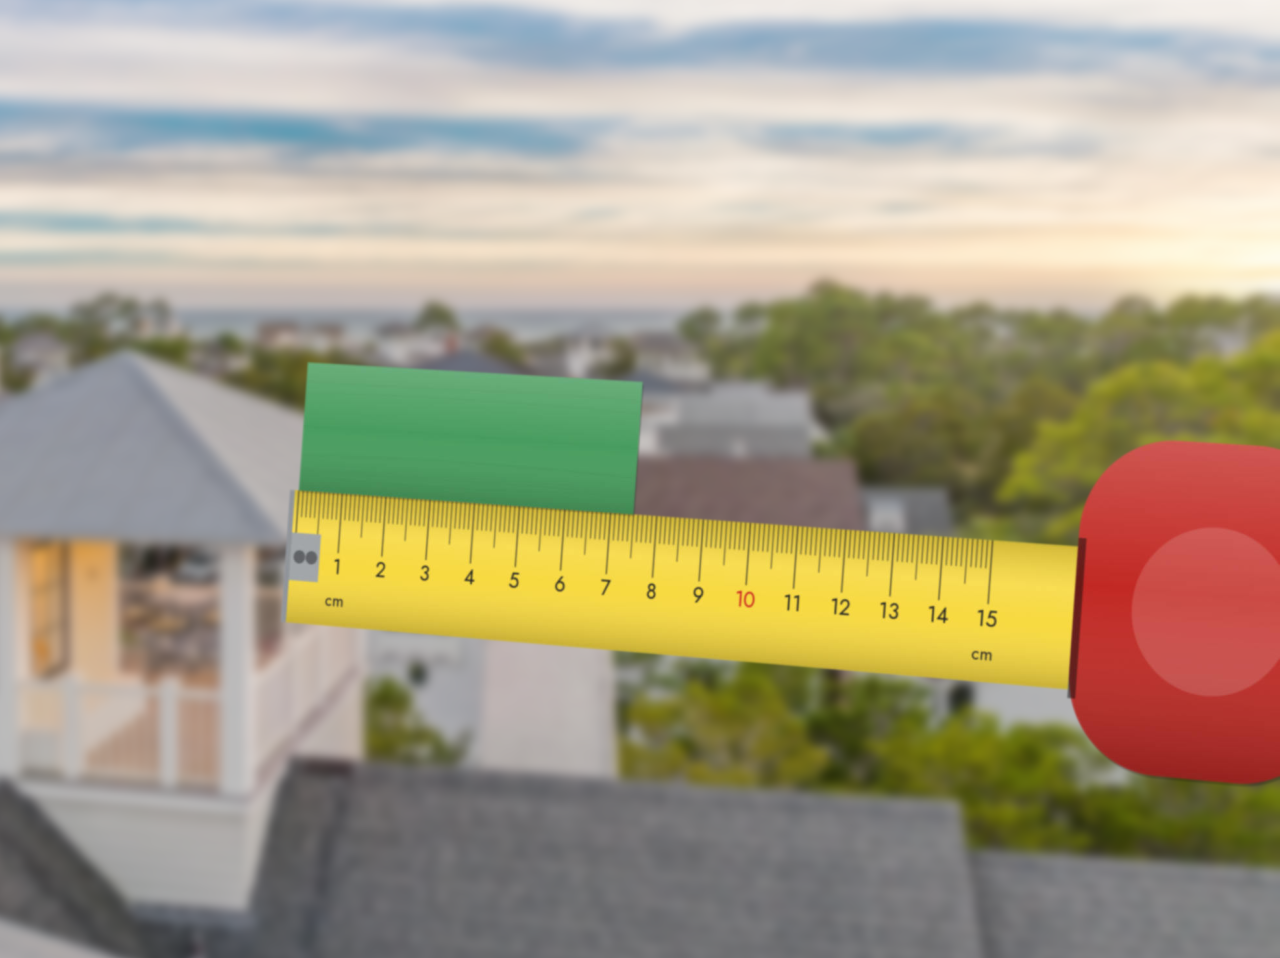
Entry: 7.5 cm
